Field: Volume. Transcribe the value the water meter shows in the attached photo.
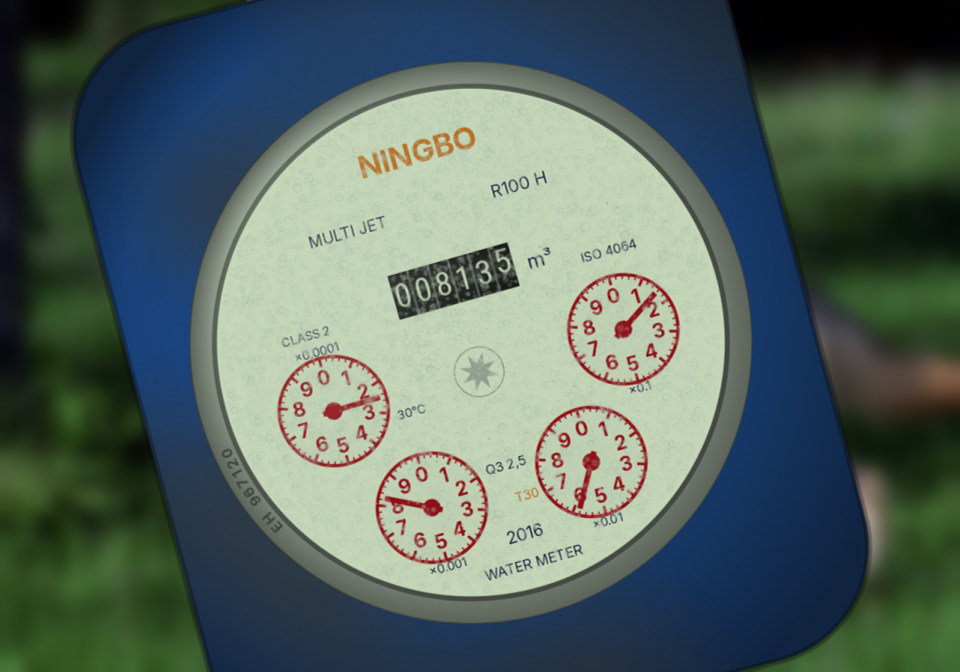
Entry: 8135.1582 m³
